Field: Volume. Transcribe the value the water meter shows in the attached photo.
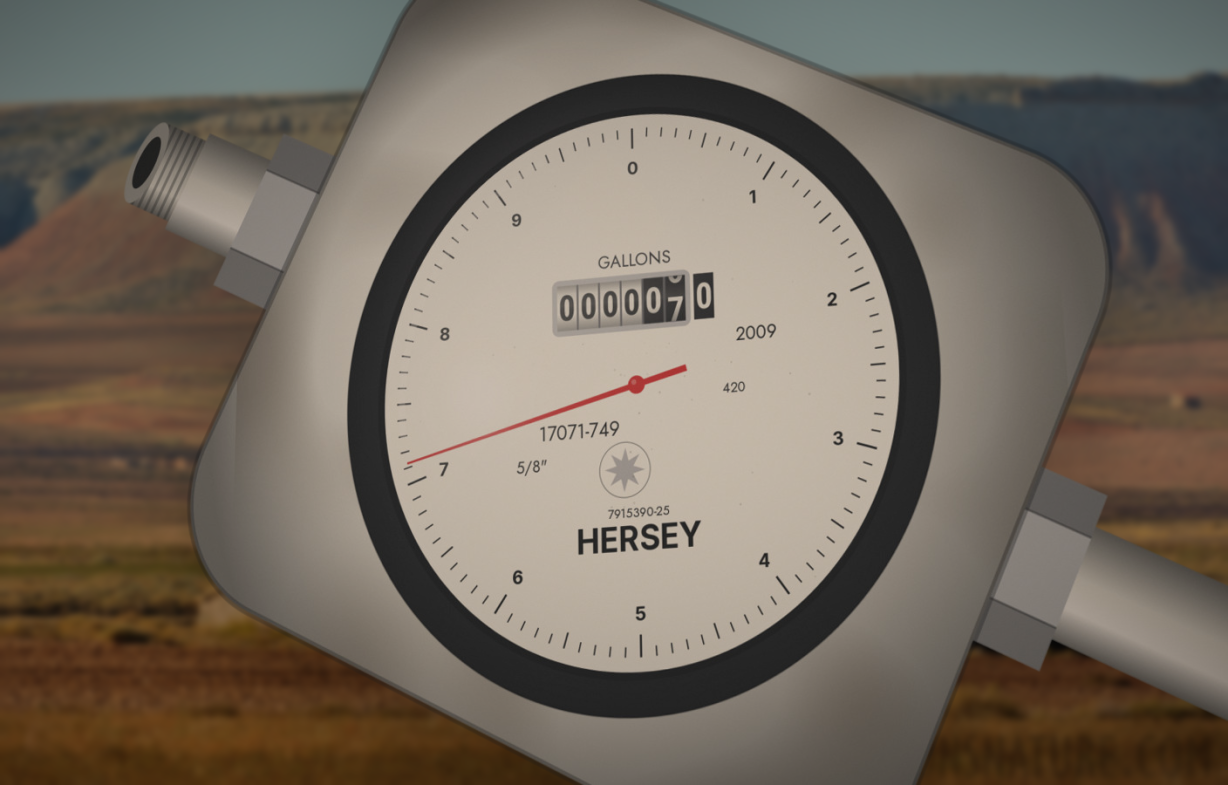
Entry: 67.1 gal
